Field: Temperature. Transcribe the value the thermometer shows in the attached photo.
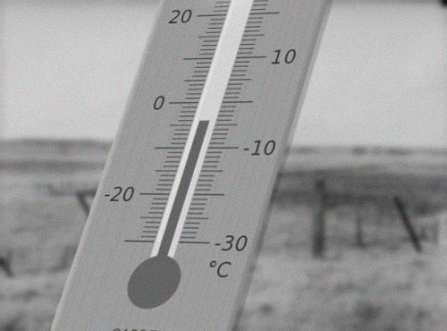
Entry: -4 °C
